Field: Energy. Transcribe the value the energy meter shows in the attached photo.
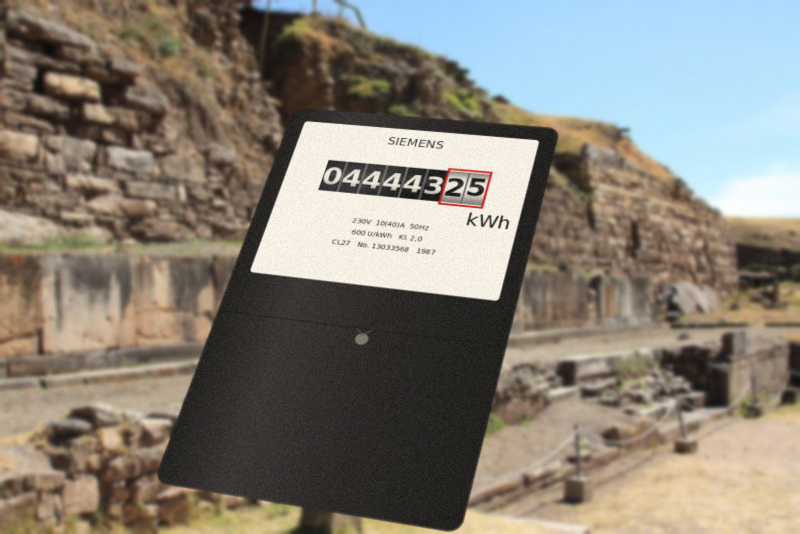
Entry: 44443.25 kWh
